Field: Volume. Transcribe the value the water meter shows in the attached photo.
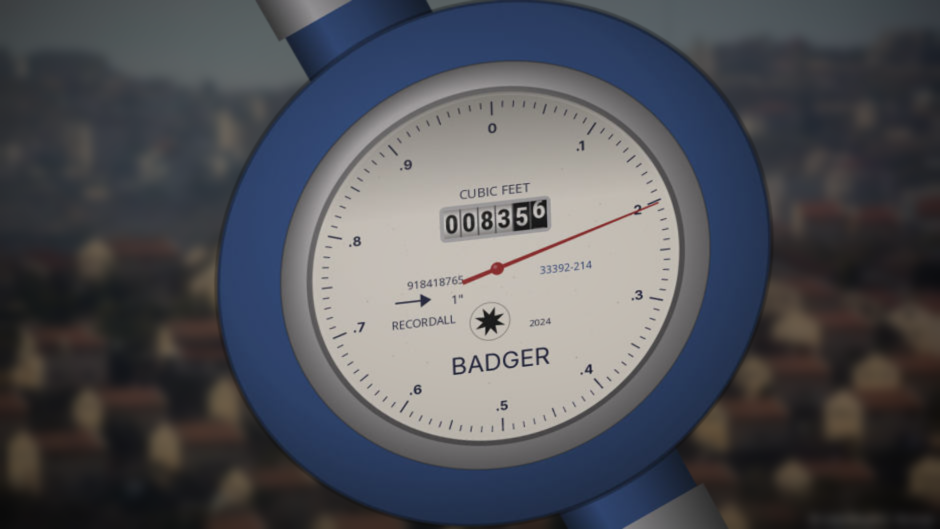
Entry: 8356.20 ft³
